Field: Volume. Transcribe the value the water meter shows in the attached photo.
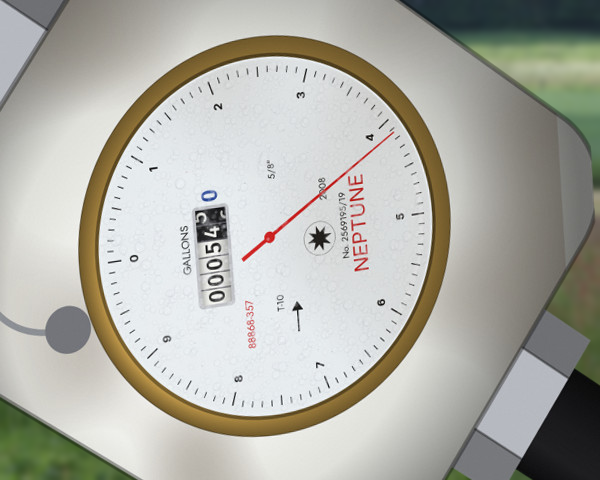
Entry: 5454.1 gal
